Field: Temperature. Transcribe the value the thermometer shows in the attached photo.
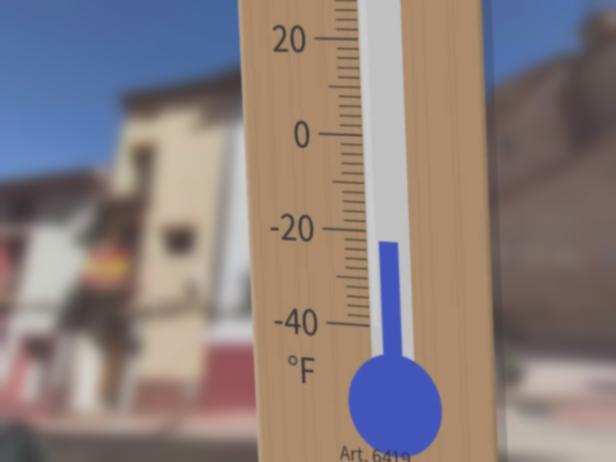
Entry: -22 °F
